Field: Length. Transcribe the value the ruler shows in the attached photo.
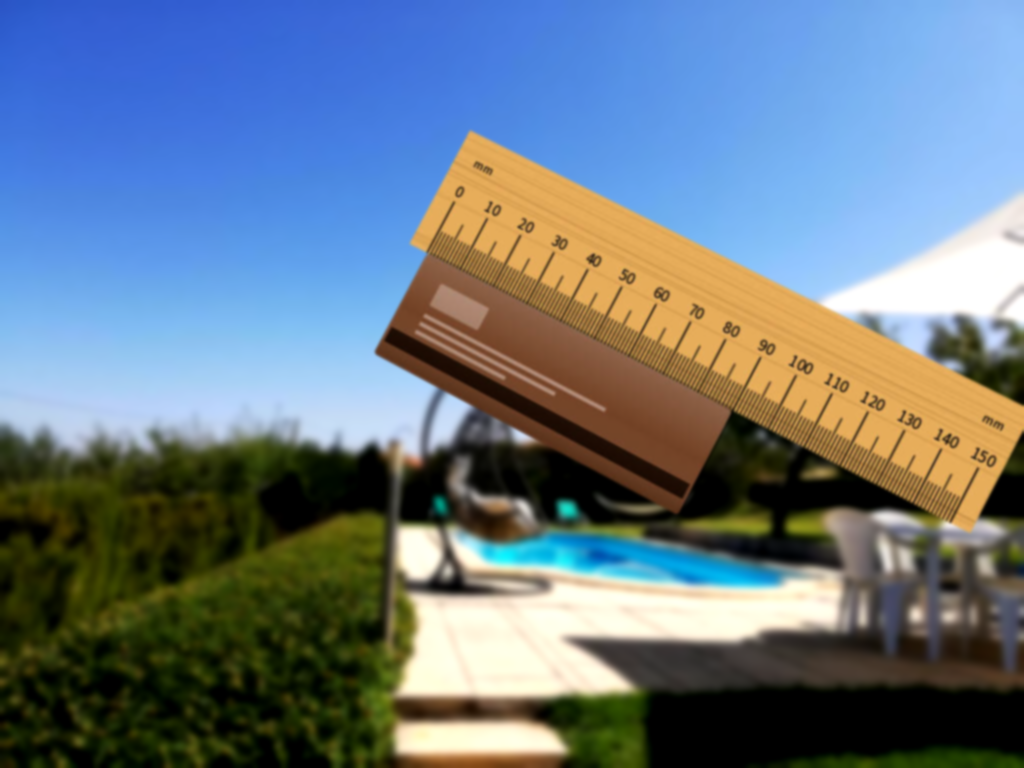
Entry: 90 mm
